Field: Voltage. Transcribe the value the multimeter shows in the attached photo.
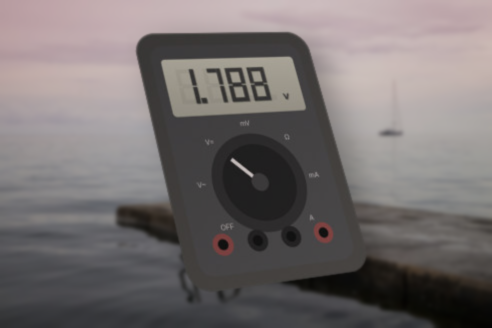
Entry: 1.788 V
